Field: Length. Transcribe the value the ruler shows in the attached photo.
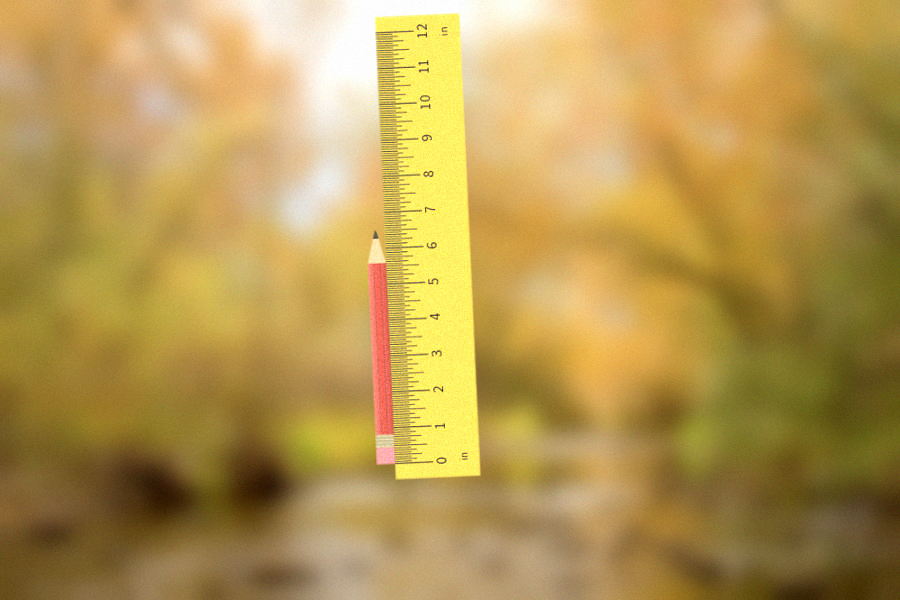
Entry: 6.5 in
